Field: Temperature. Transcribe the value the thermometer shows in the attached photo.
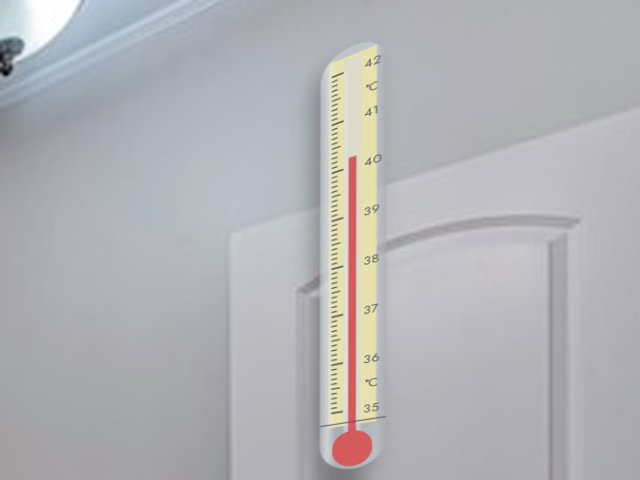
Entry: 40.2 °C
